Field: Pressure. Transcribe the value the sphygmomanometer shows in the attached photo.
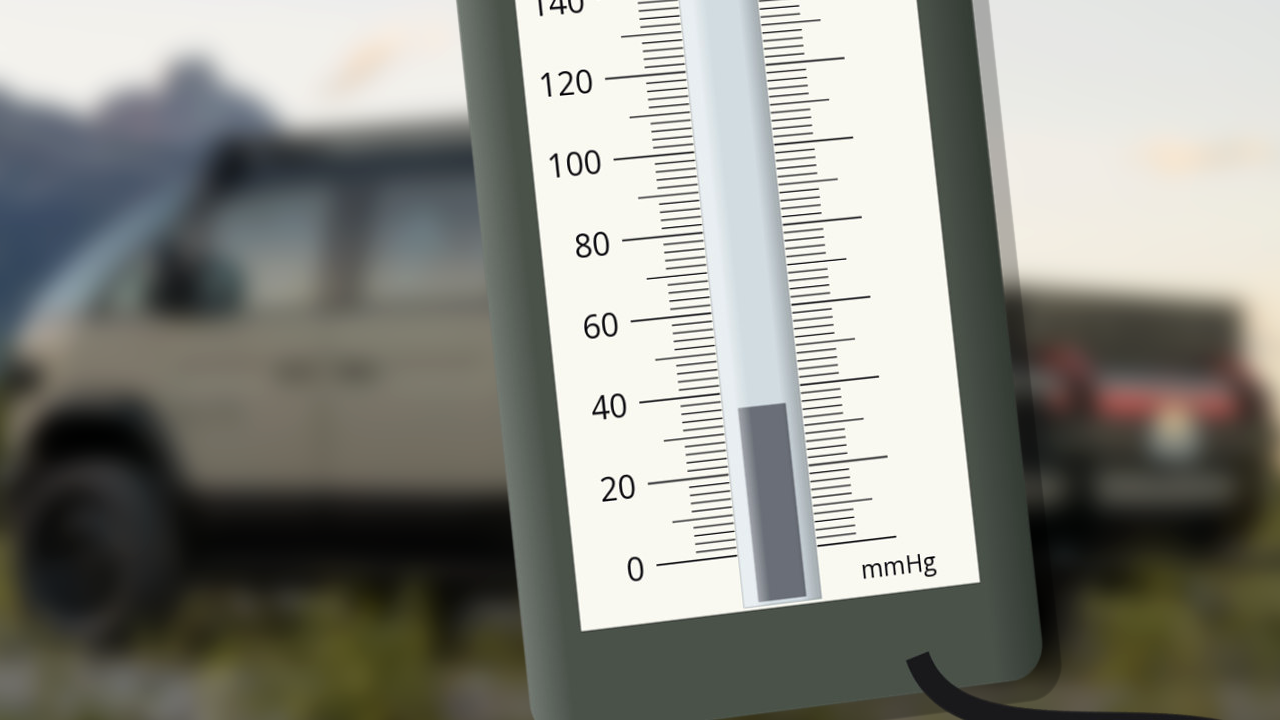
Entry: 36 mmHg
